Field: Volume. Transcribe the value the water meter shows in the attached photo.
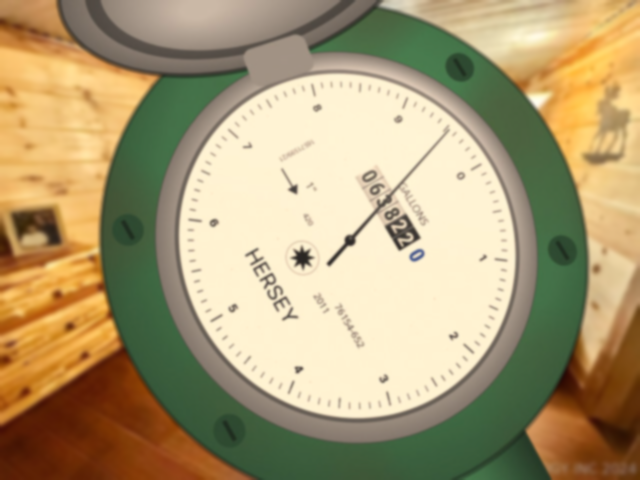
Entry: 638219.5 gal
